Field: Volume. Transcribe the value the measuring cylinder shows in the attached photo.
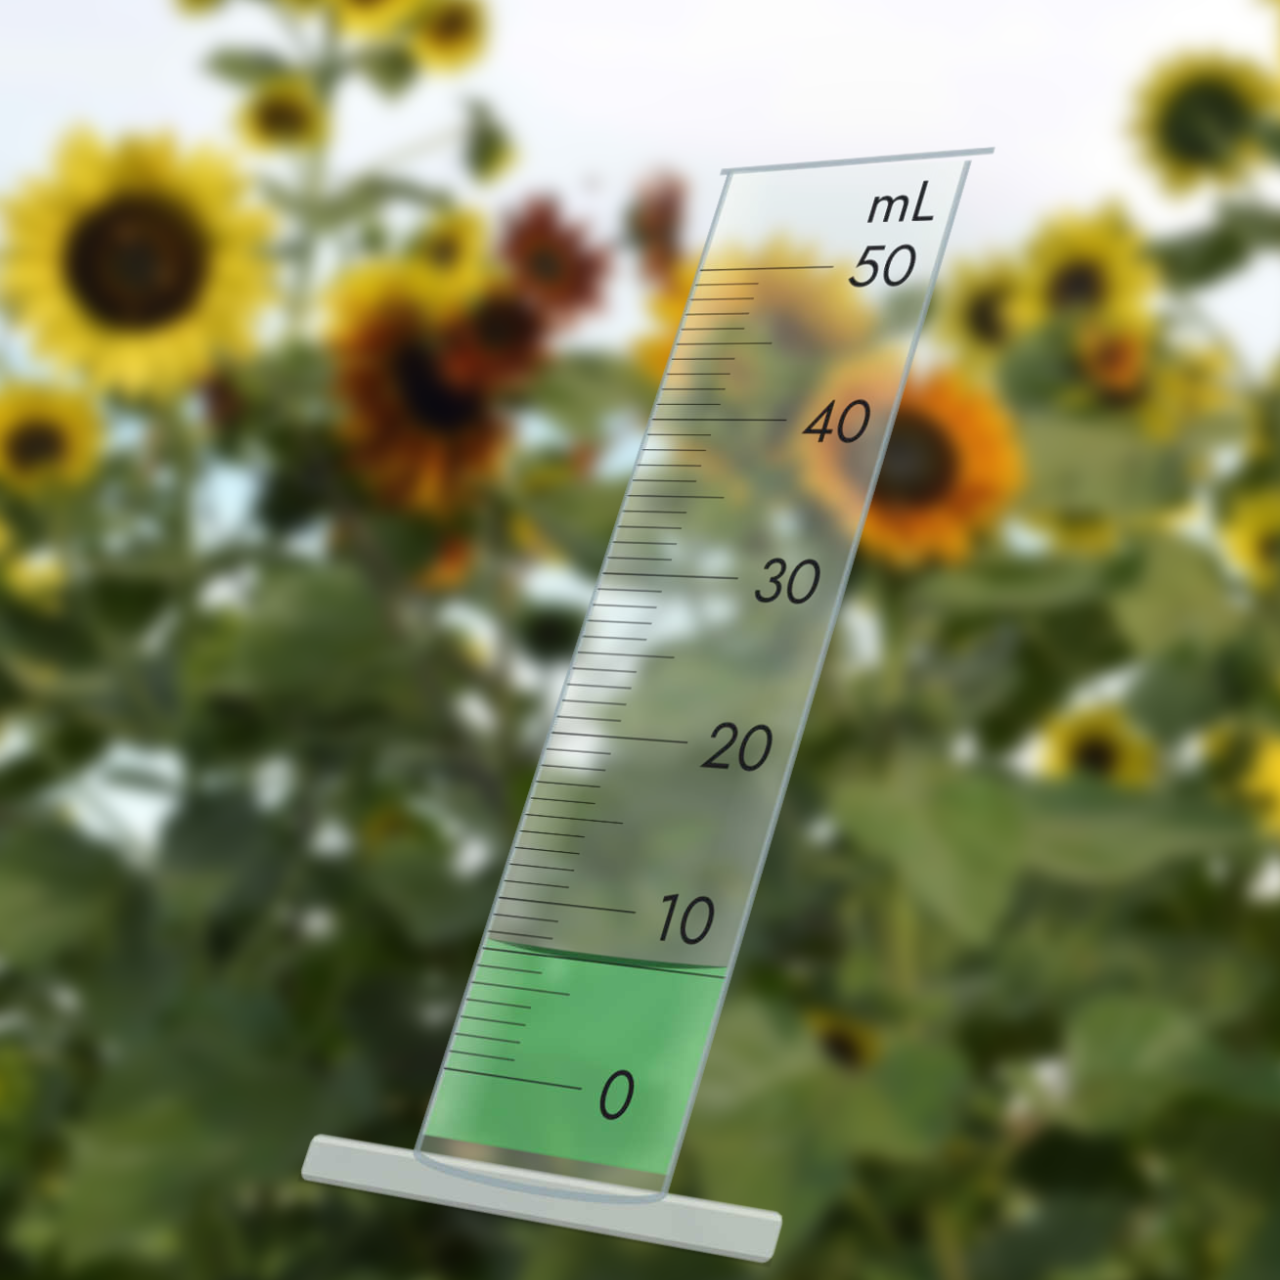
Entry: 7 mL
